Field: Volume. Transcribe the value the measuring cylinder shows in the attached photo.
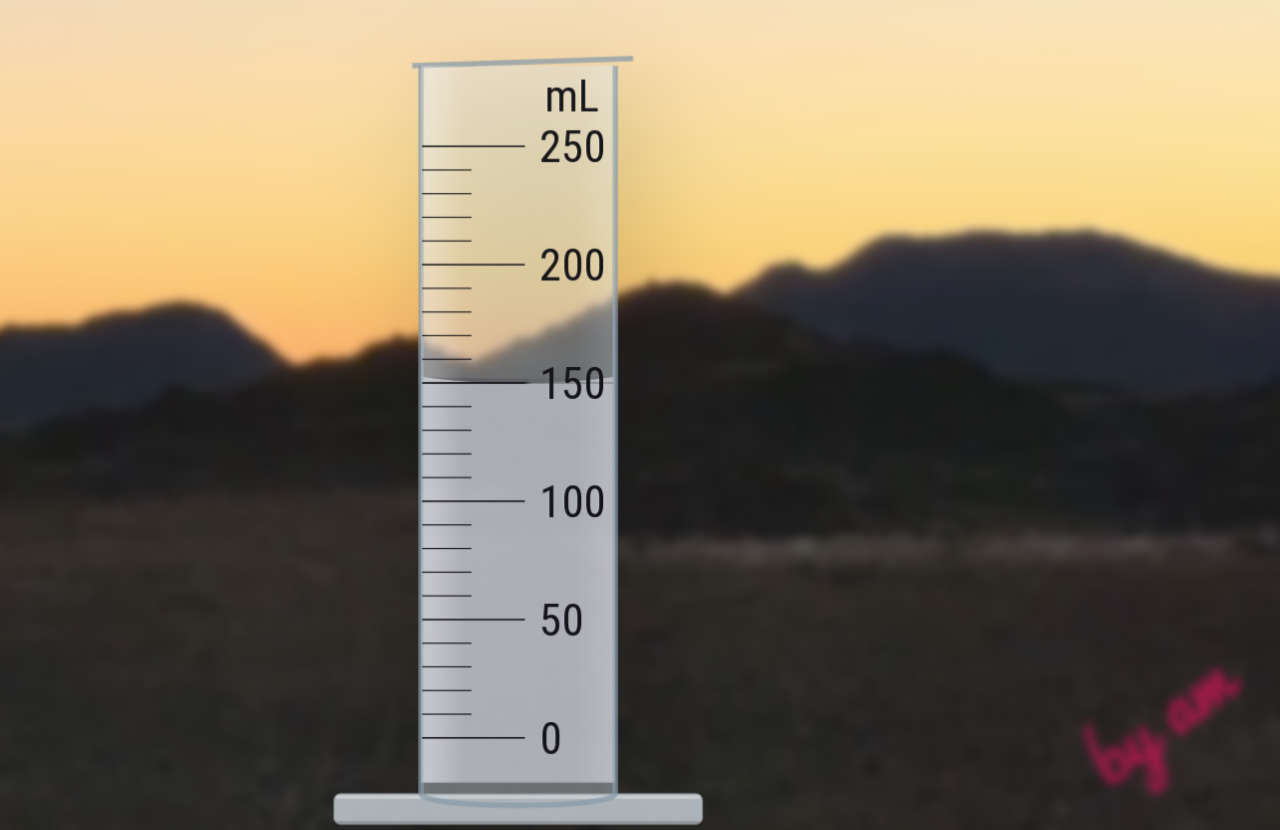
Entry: 150 mL
